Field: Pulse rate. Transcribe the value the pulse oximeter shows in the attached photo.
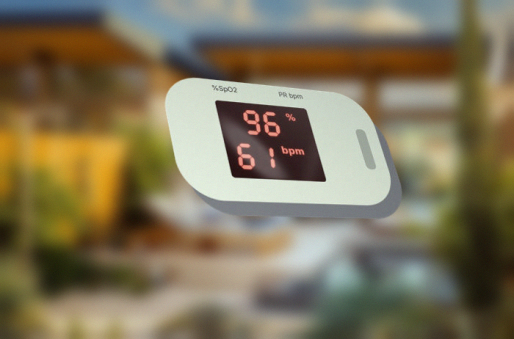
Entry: 61 bpm
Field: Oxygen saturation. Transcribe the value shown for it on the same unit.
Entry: 96 %
